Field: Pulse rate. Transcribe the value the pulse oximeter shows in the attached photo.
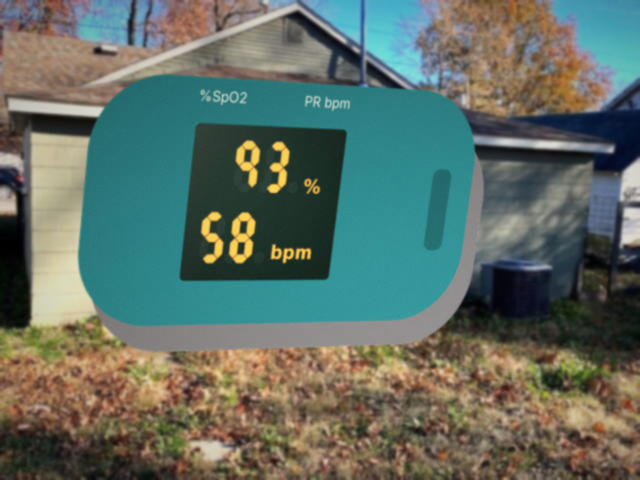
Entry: 58 bpm
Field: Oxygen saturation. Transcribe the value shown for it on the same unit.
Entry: 93 %
